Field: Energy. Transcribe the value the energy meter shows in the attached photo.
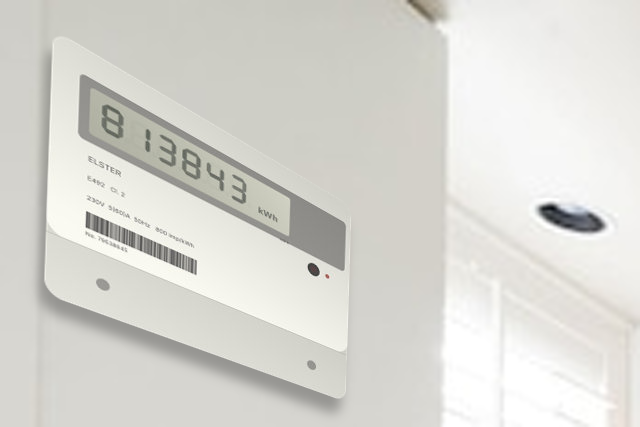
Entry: 813843 kWh
